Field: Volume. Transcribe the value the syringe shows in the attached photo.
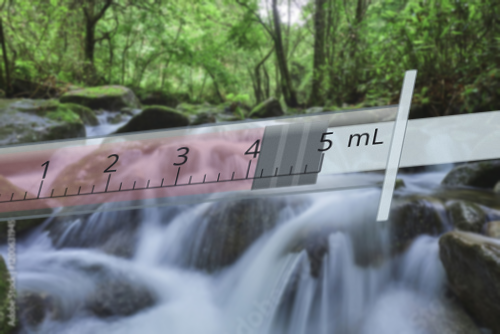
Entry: 4.1 mL
